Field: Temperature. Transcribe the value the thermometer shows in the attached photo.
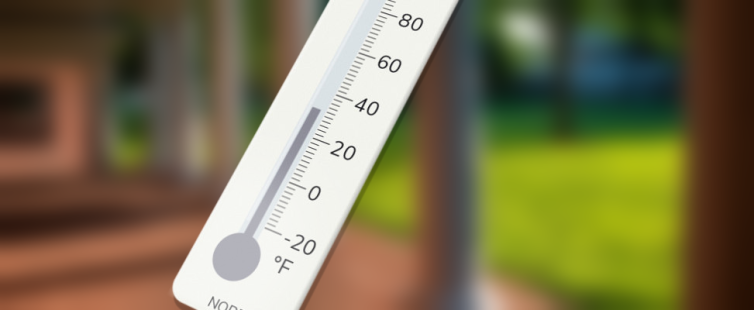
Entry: 32 °F
